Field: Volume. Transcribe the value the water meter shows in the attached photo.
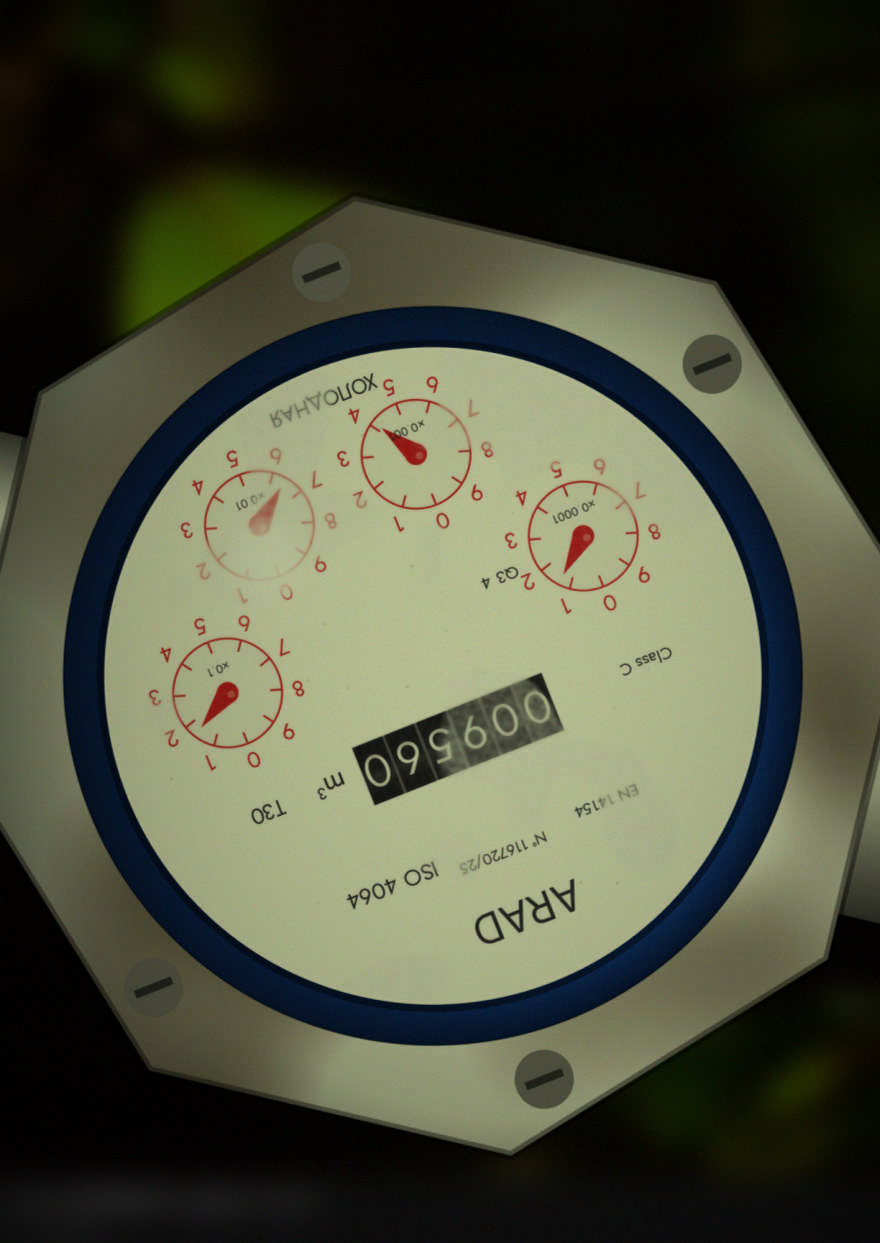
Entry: 9560.1641 m³
